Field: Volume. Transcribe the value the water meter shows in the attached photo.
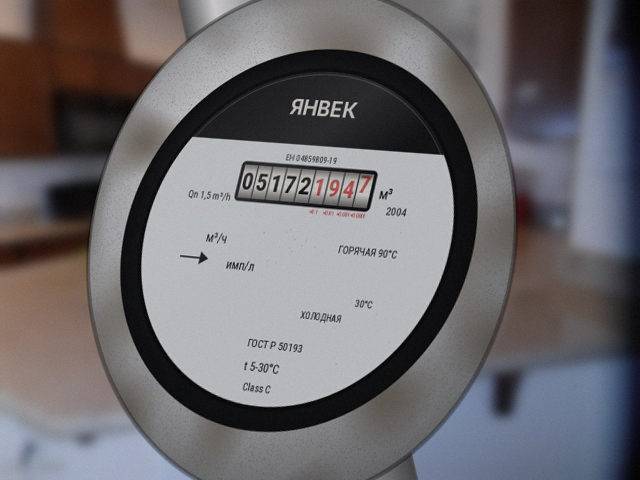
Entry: 5172.1947 m³
